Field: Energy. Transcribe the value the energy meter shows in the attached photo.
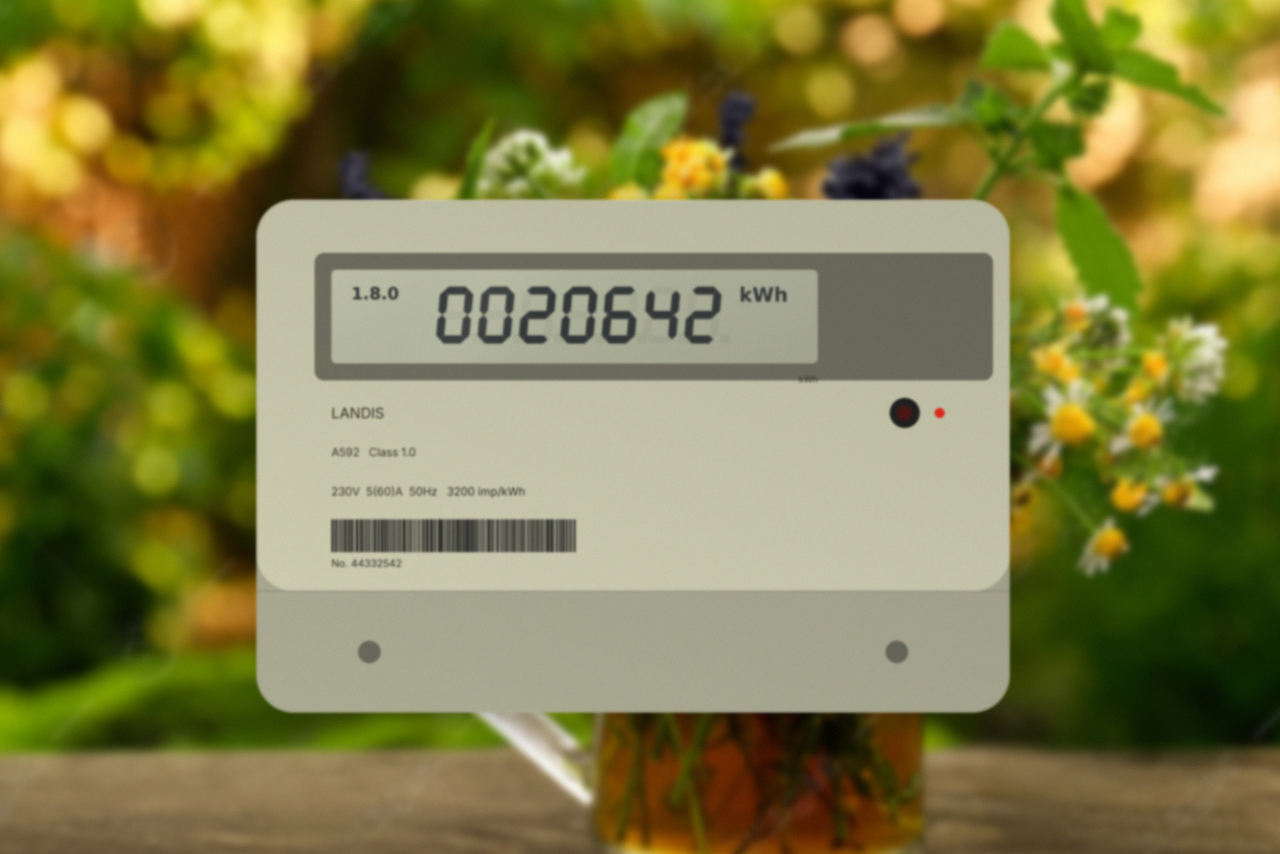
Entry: 20642 kWh
